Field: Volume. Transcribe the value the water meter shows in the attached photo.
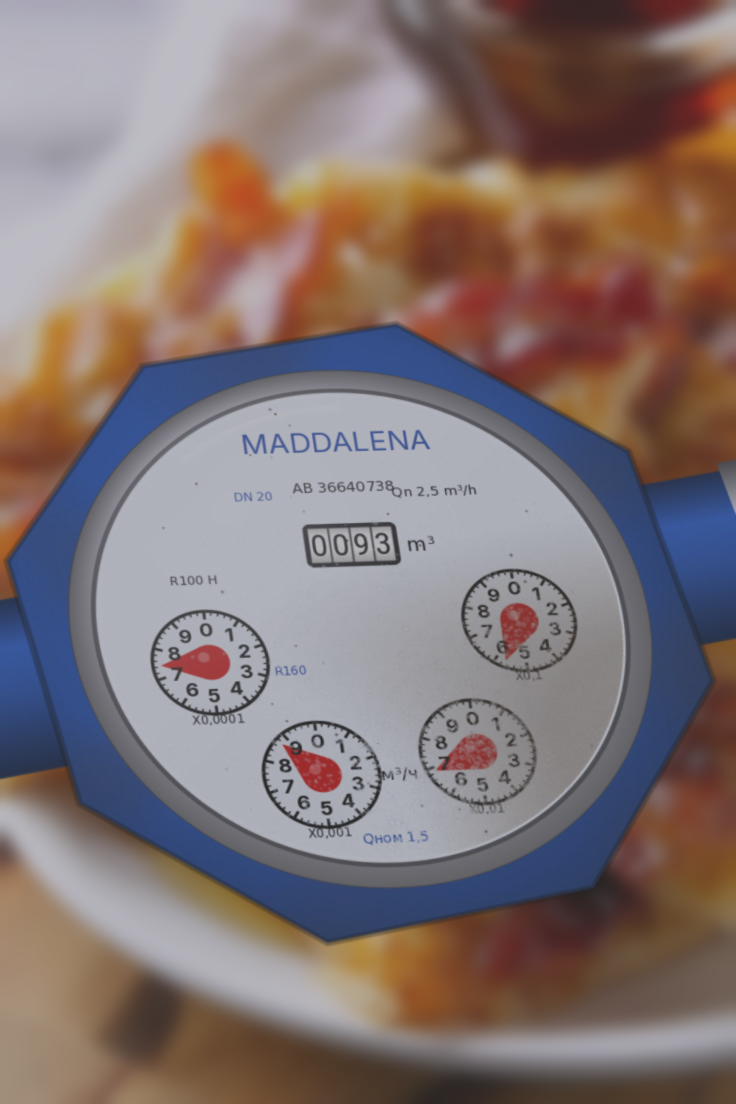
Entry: 93.5687 m³
